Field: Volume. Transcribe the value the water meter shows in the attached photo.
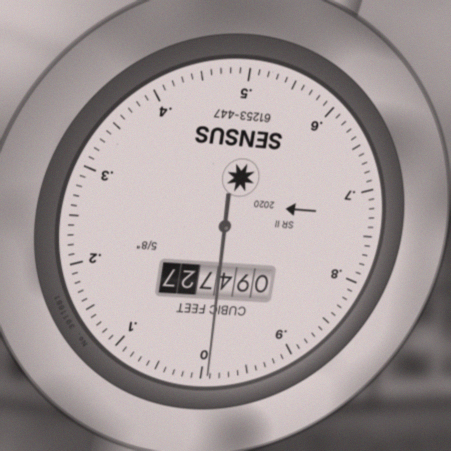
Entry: 94726.99 ft³
